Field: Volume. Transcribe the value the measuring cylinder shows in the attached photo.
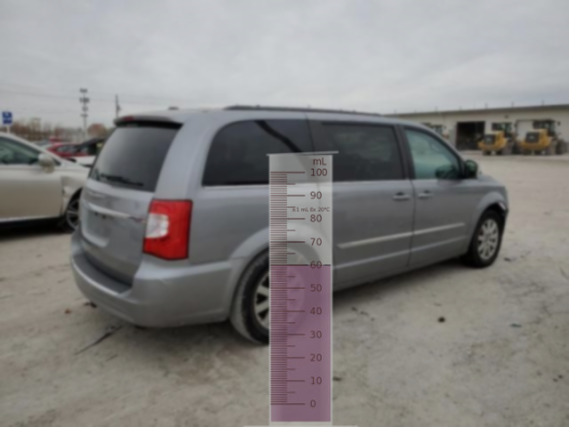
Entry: 60 mL
